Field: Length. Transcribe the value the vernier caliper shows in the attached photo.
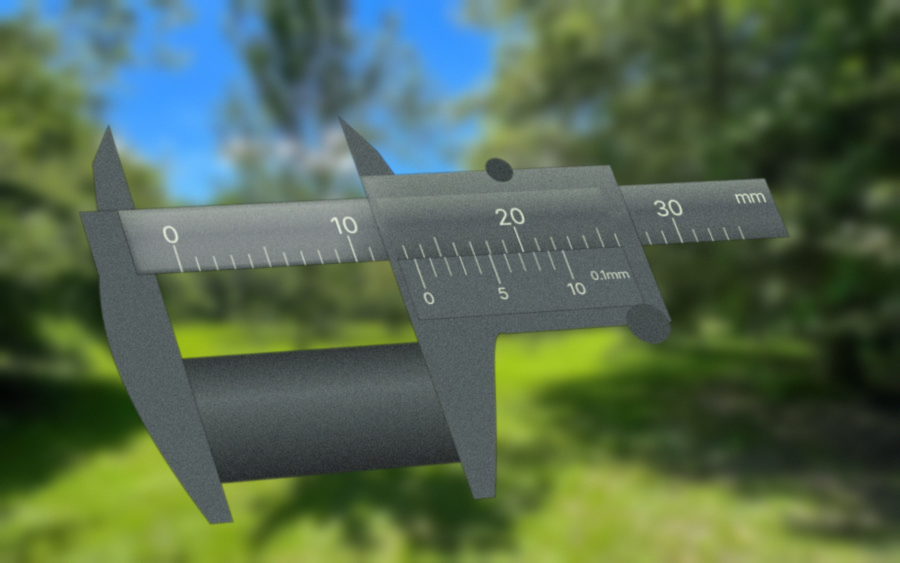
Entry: 13.4 mm
